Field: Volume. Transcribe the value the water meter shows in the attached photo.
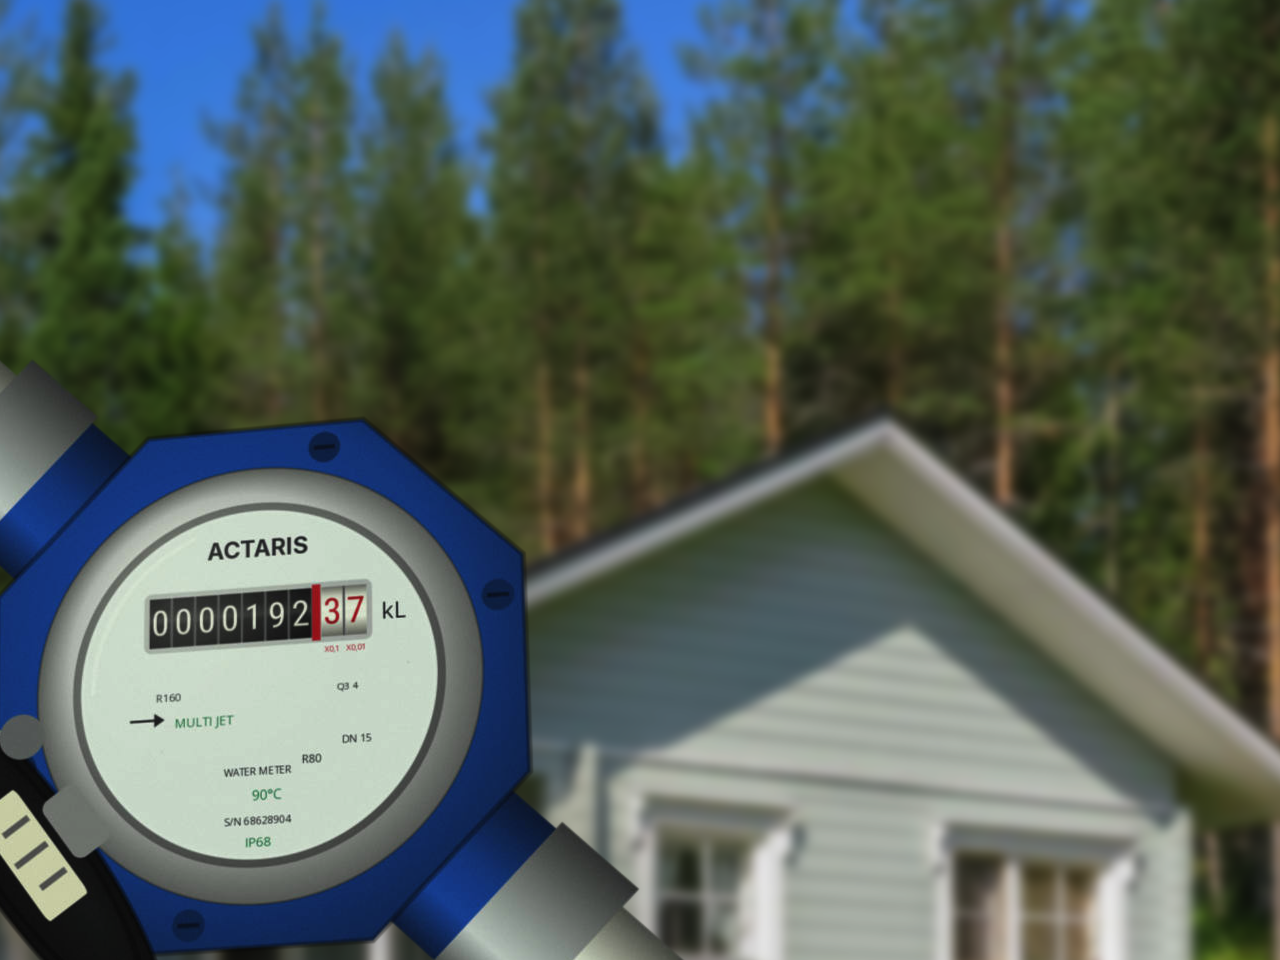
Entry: 192.37 kL
